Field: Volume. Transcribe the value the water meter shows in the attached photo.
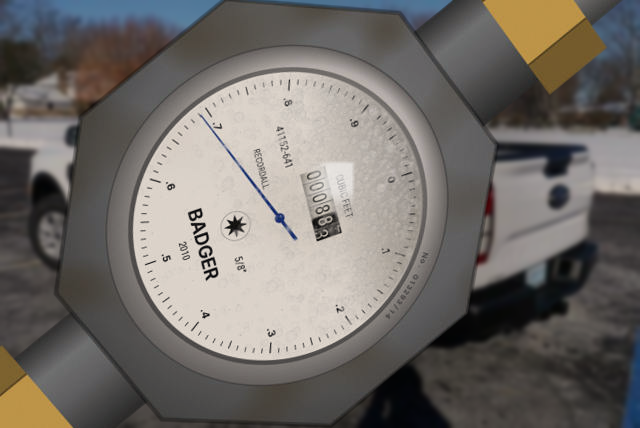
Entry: 882.69 ft³
